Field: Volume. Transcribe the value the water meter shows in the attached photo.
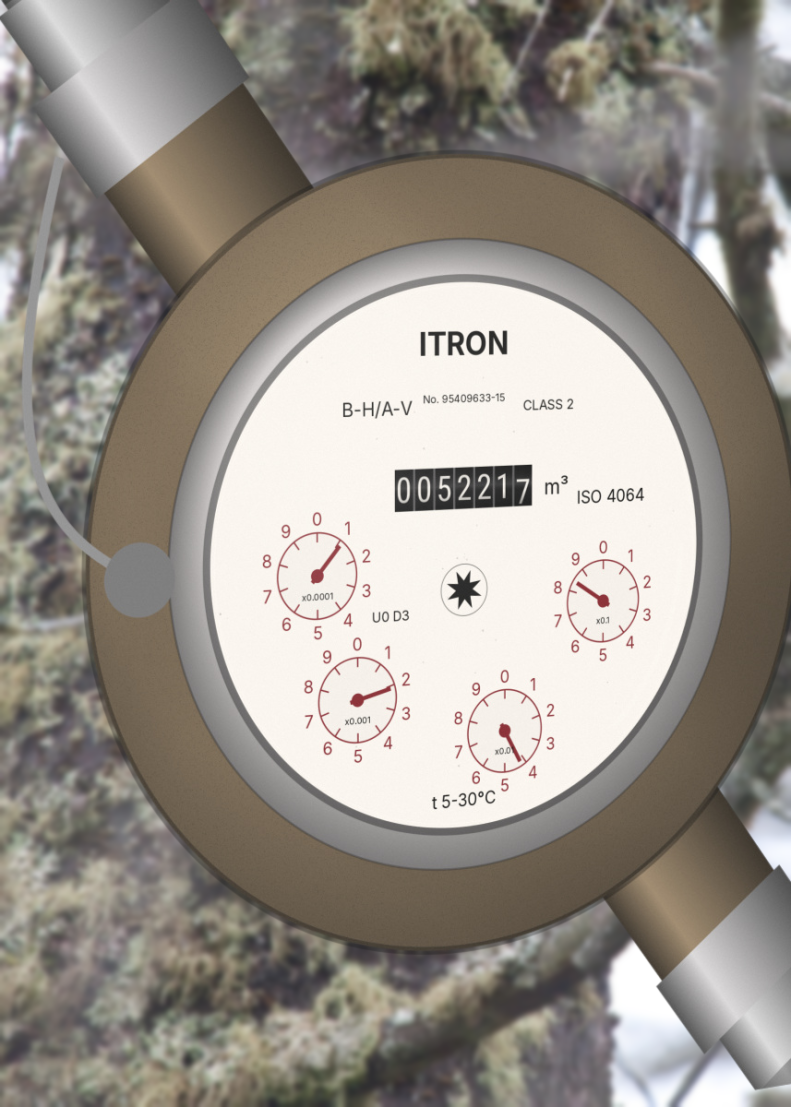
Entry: 52216.8421 m³
